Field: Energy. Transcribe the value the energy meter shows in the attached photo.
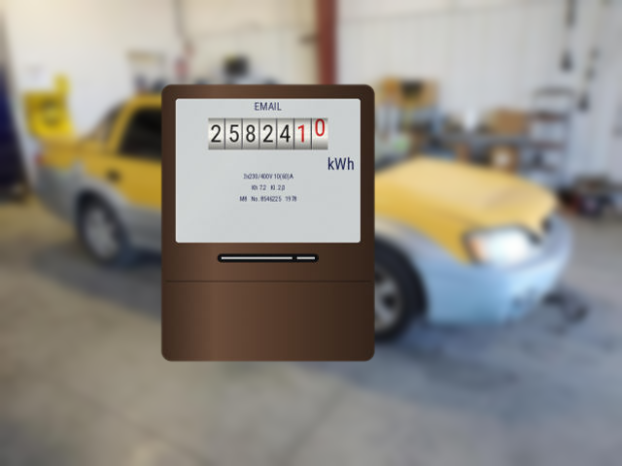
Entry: 25824.10 kWh
